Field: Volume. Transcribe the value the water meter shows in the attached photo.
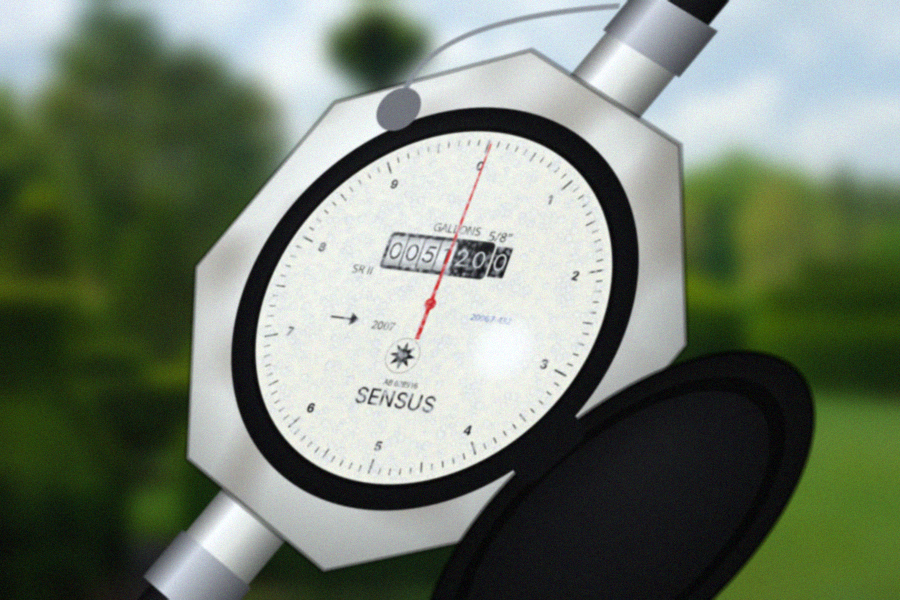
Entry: 51200.0 gal
